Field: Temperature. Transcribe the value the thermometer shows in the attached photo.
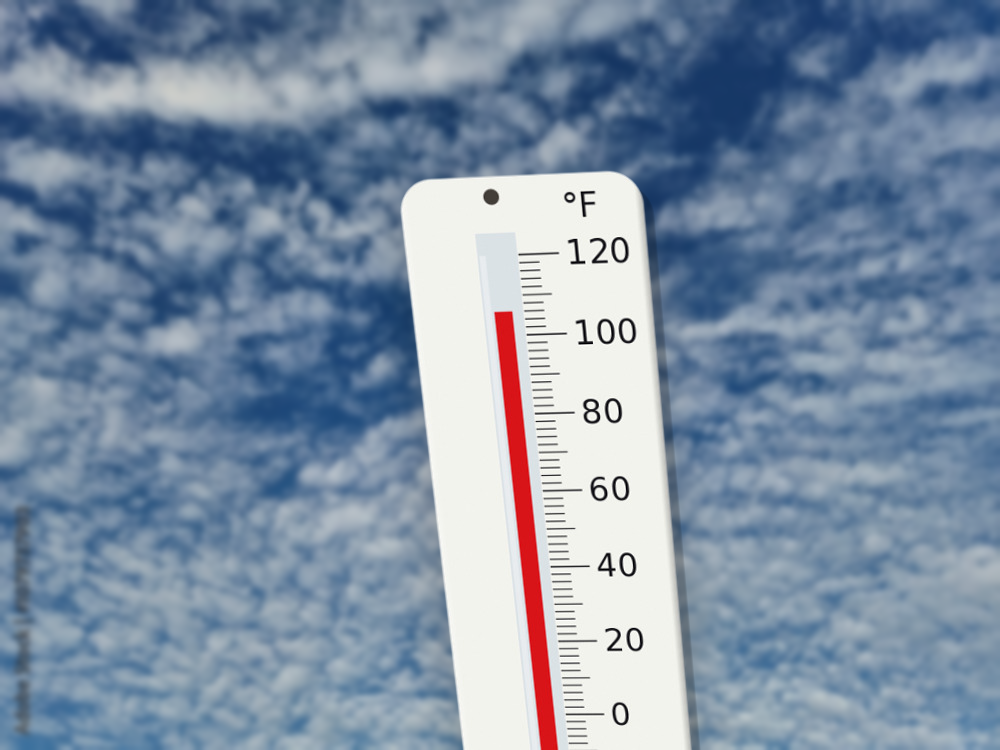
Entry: 106 °F
